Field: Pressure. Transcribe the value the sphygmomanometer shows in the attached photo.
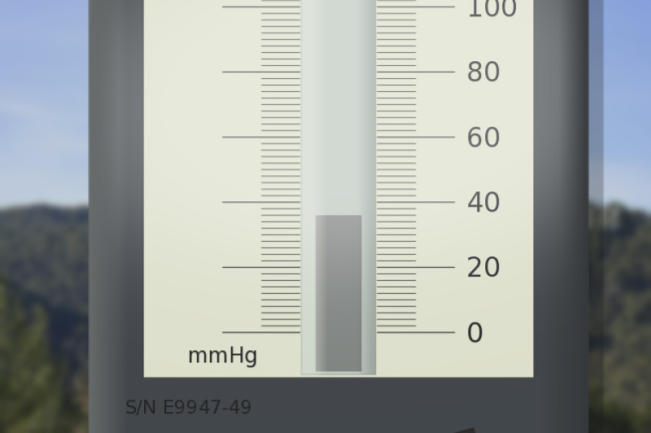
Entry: 36 mmHg
